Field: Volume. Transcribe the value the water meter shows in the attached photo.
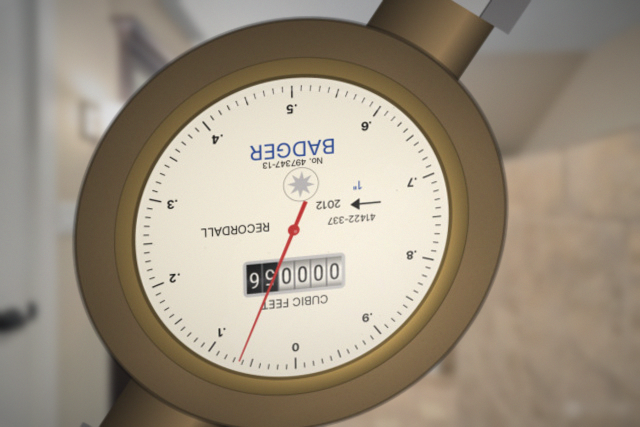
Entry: 56.06 ft³
